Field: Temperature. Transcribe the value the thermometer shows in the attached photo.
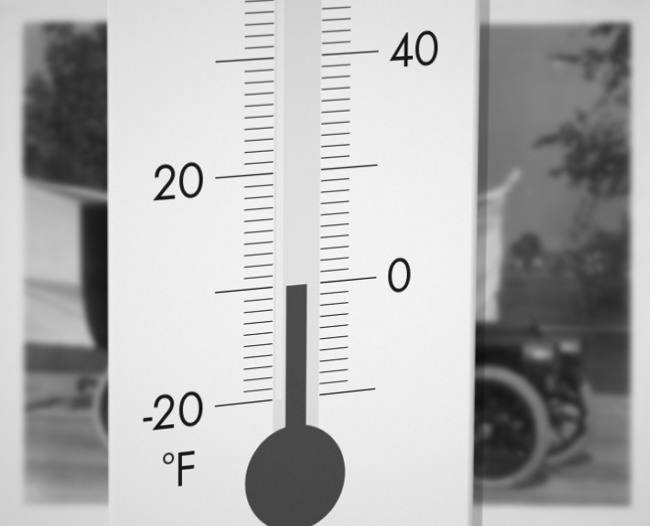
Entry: 0 °F
